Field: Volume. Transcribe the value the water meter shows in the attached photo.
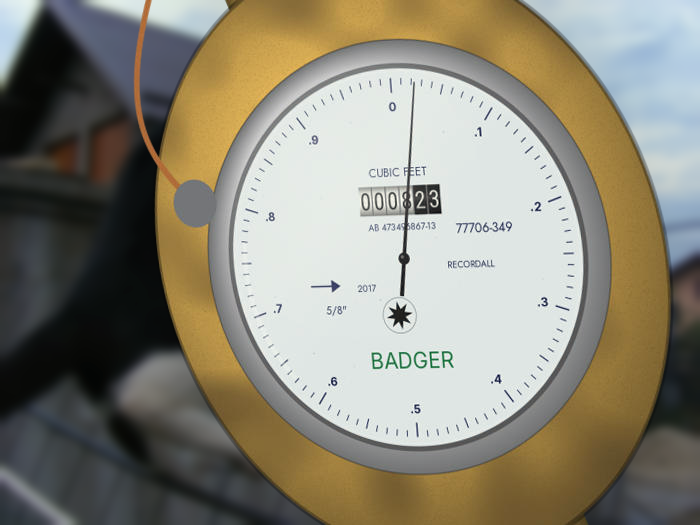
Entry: 823.02 ft³
